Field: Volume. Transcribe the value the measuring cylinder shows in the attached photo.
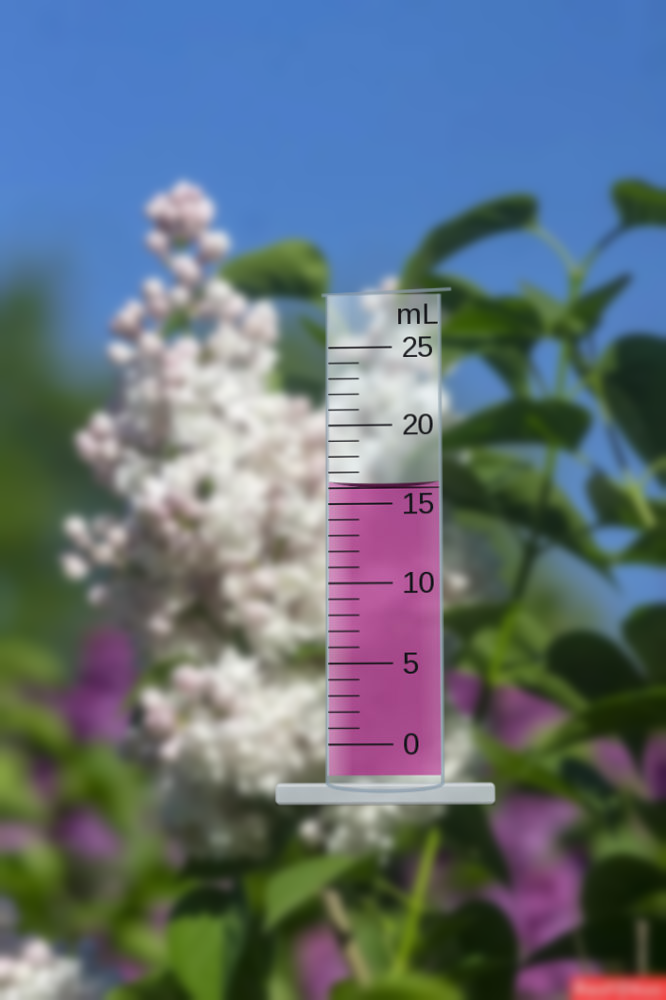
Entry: 16 mL
